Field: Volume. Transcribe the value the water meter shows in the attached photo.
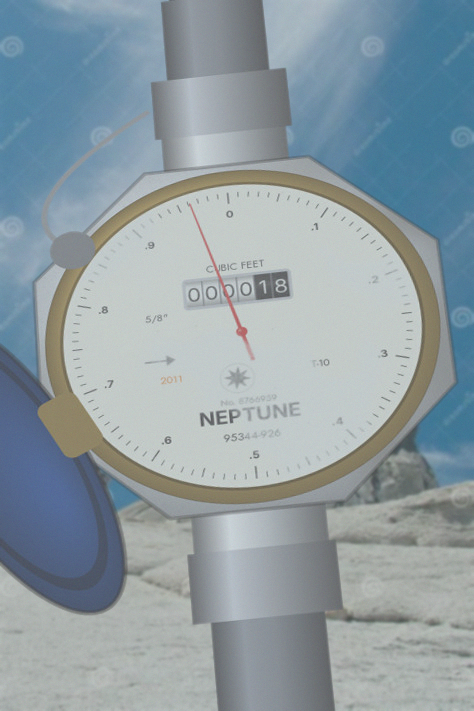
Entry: 17.96 ft³
